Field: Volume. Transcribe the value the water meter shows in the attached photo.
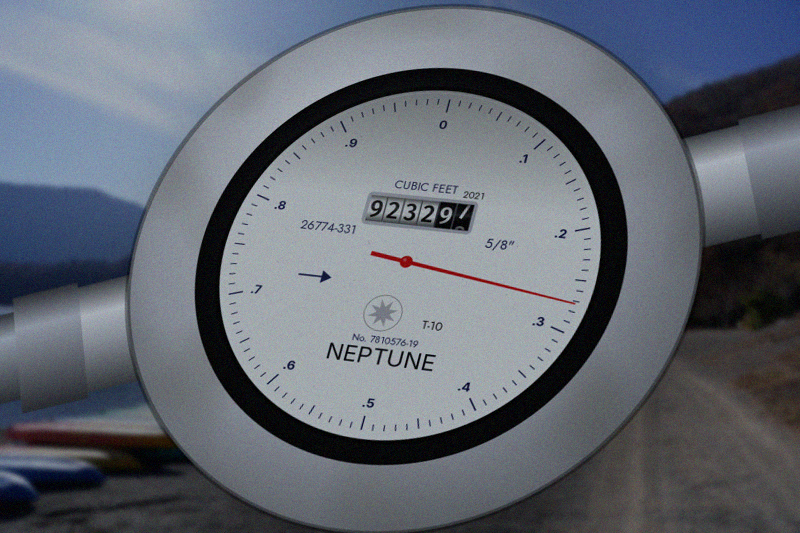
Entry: 923297.27 ft³
